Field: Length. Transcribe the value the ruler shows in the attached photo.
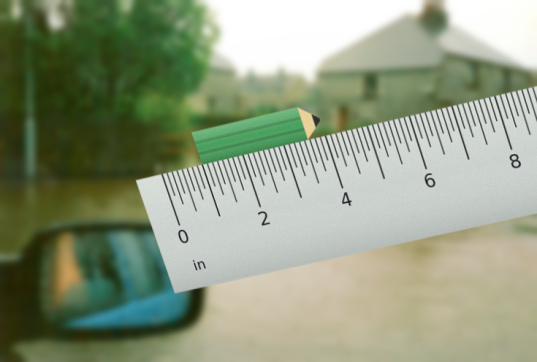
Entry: 3 in
